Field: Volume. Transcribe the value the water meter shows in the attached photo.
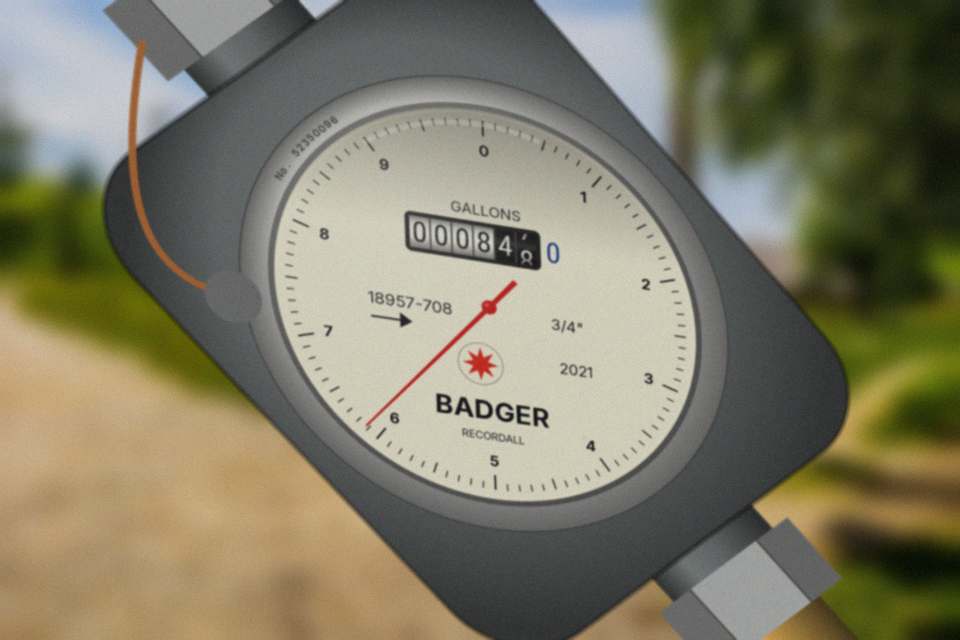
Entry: 8476.1 gal
